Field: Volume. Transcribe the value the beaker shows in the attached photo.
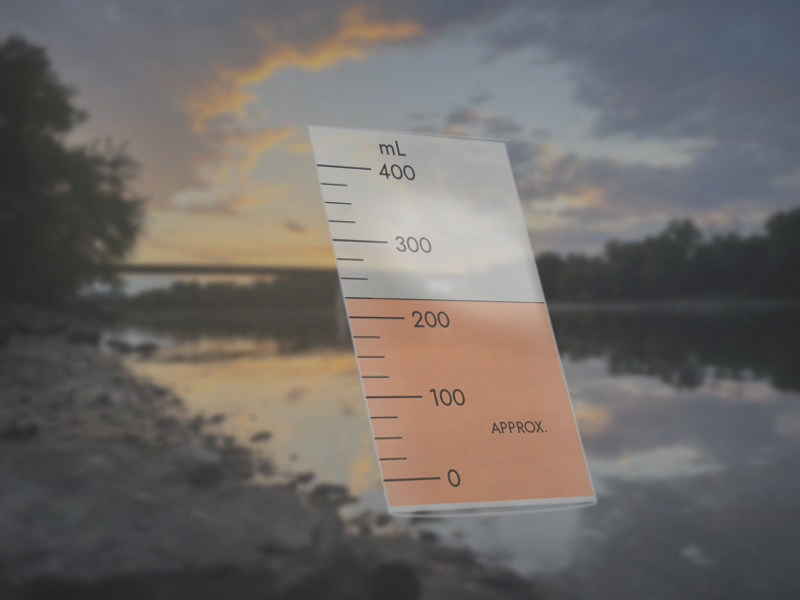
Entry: 225 mL
